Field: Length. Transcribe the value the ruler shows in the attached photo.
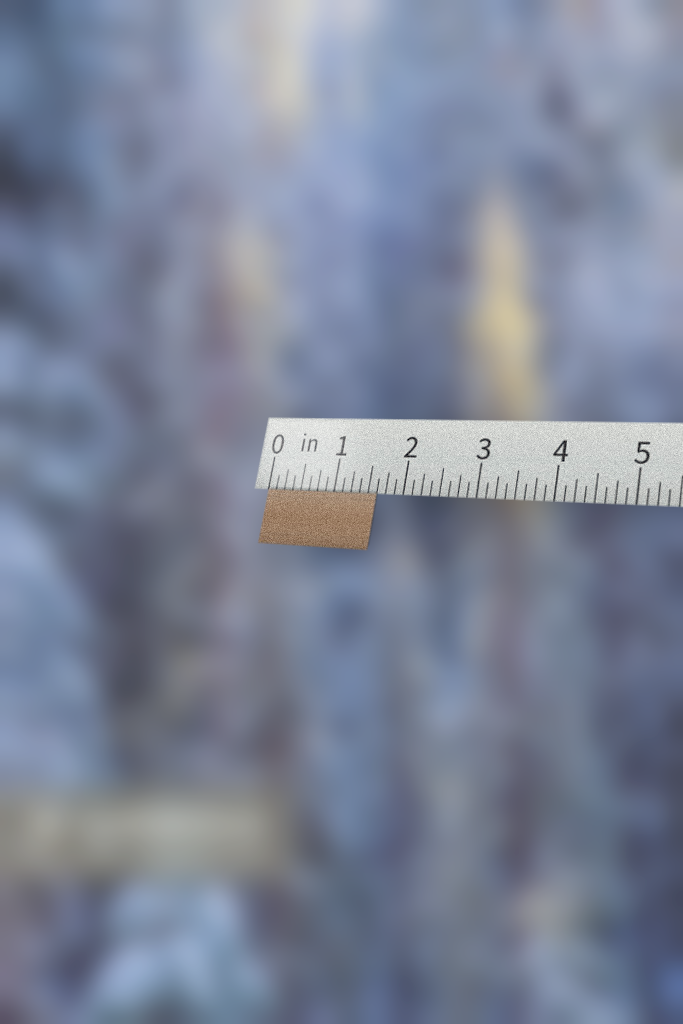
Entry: 1.625 in
